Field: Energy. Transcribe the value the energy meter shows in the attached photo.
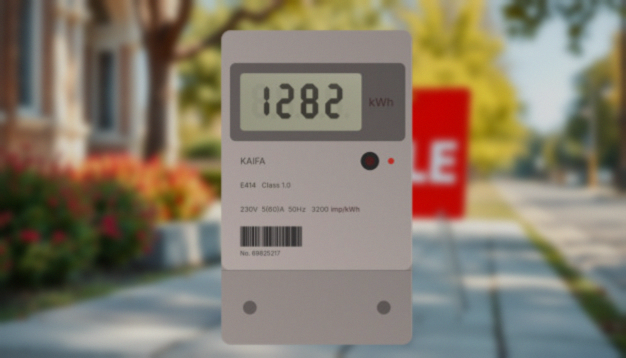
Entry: 1282 kWh
